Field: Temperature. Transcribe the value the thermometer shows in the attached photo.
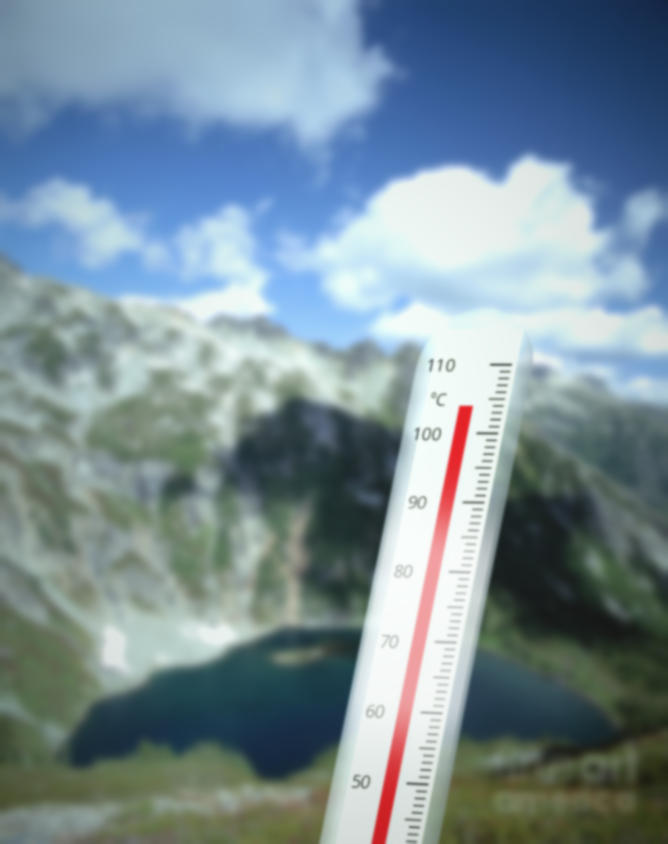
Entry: 104 °C
